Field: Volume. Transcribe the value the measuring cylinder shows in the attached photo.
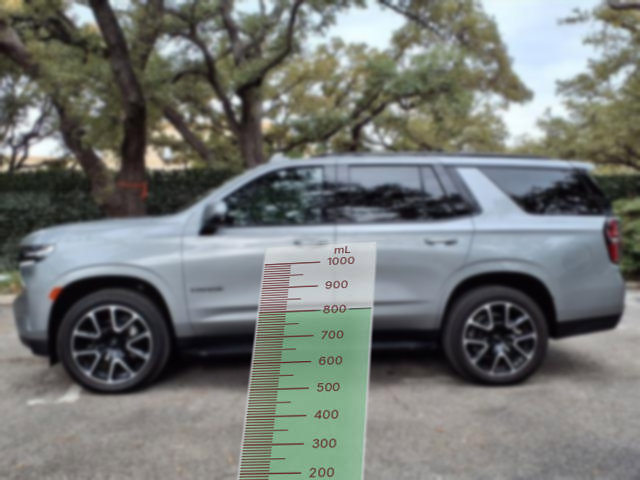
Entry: 800 mL
